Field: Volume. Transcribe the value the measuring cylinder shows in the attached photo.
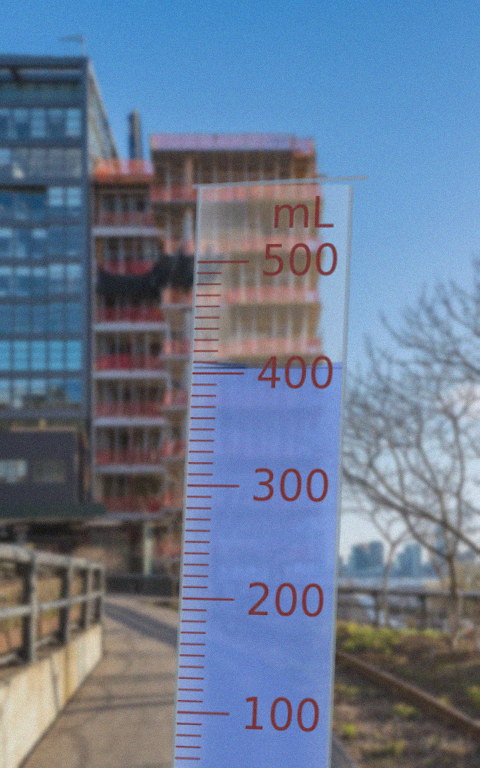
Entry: 405 mL
